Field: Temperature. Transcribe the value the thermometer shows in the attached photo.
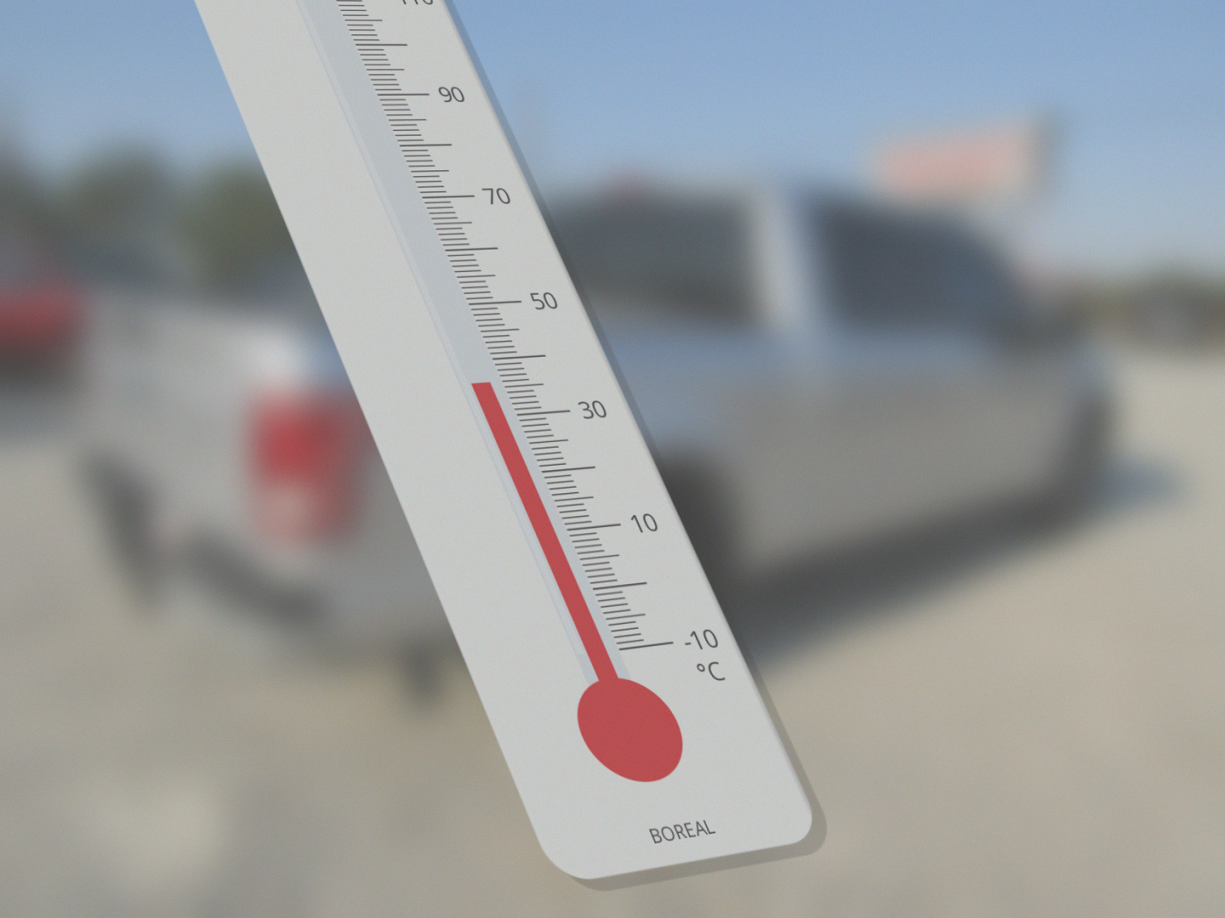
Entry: 36 °C
